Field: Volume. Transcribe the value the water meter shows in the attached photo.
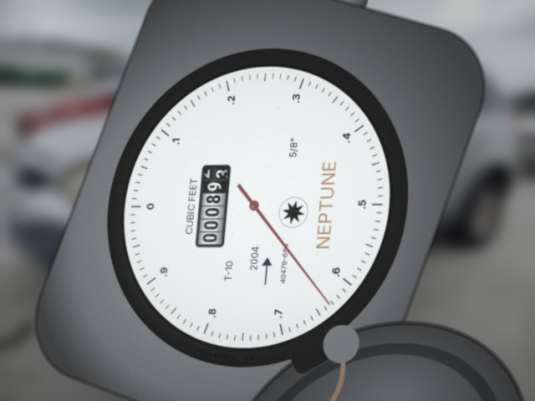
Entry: 892.63 ft³
